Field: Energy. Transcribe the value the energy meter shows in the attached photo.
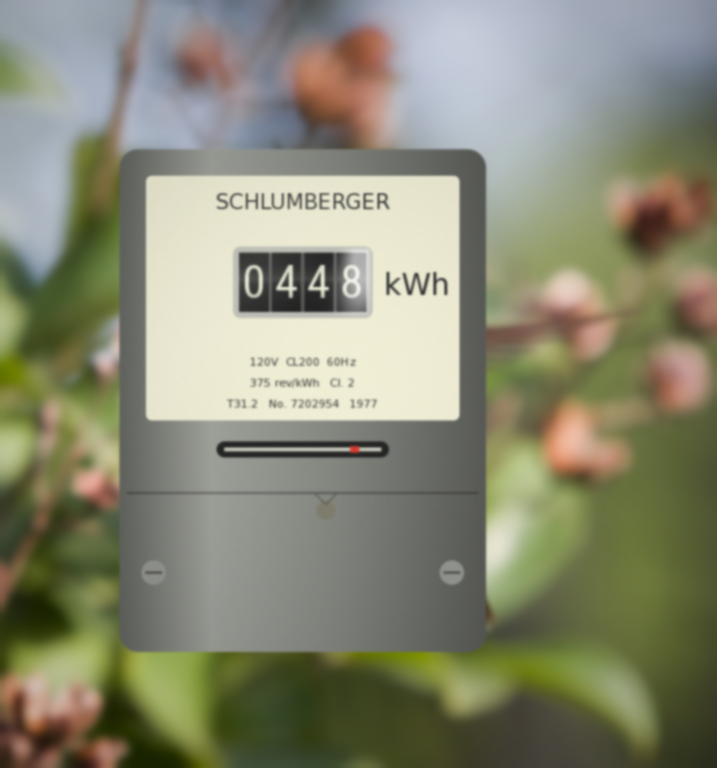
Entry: 448 kWh
